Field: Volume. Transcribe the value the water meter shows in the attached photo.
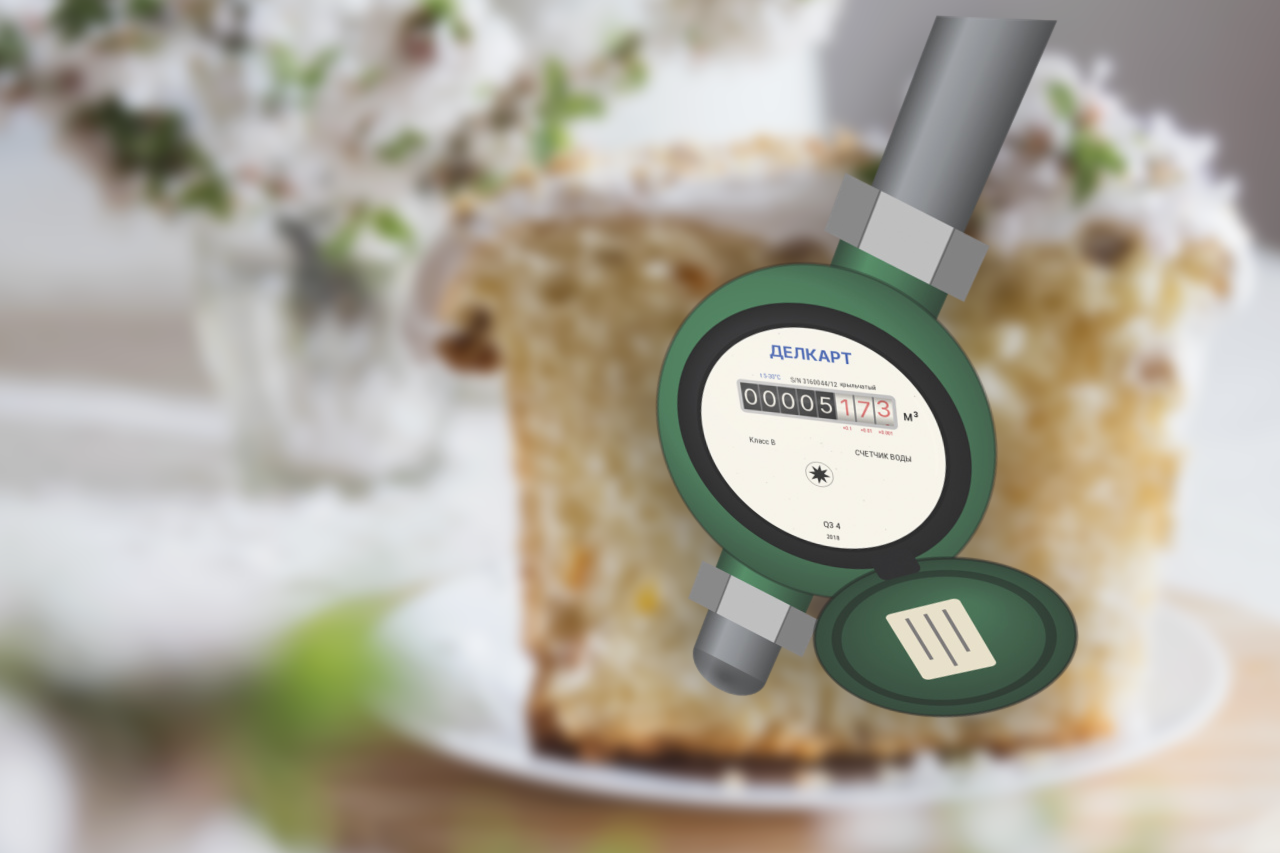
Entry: 5.173 m³
